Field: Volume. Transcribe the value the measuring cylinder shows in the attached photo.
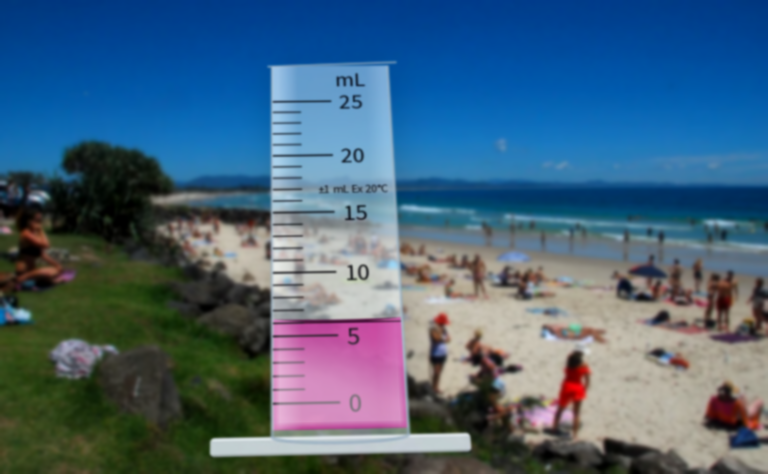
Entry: 6 mL
